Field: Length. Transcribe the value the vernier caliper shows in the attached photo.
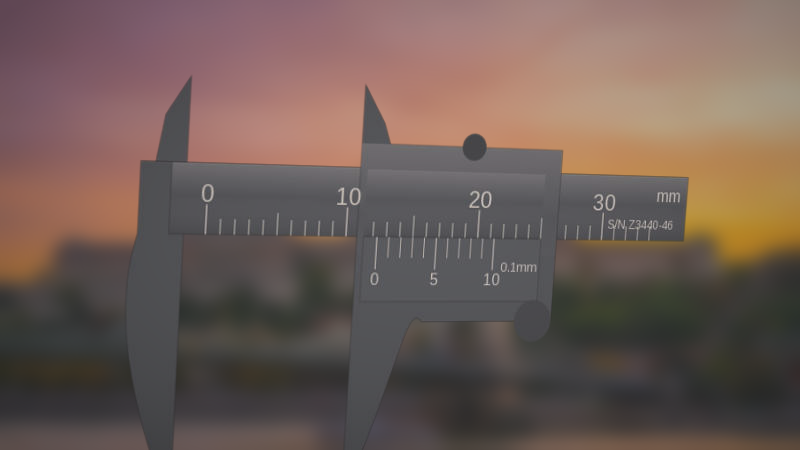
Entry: 12.3 mm
